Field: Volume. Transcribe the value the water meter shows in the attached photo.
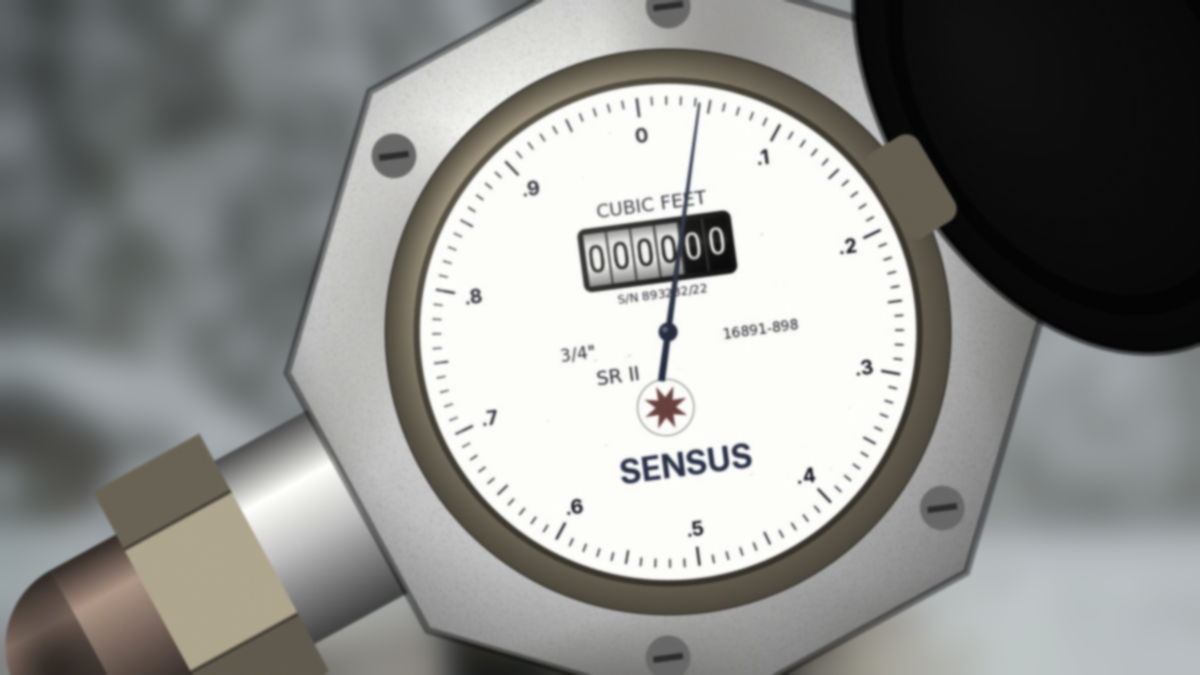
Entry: 0.04 ft³
